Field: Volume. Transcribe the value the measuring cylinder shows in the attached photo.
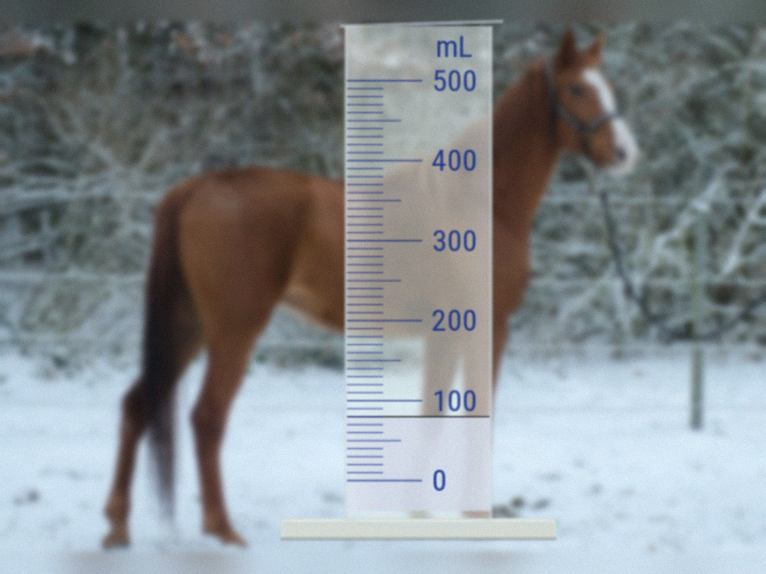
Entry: 80 mL
